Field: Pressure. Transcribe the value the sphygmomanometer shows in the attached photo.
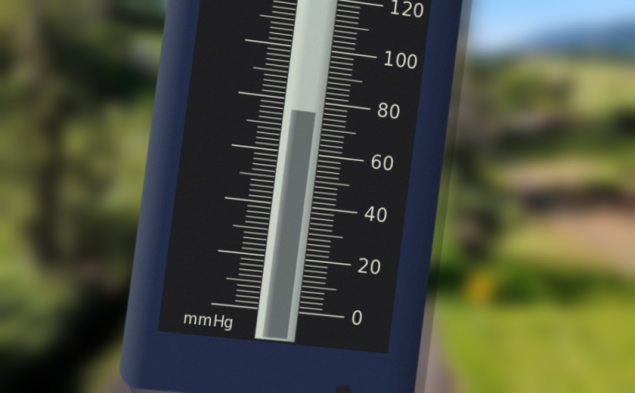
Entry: 76 mmHg
